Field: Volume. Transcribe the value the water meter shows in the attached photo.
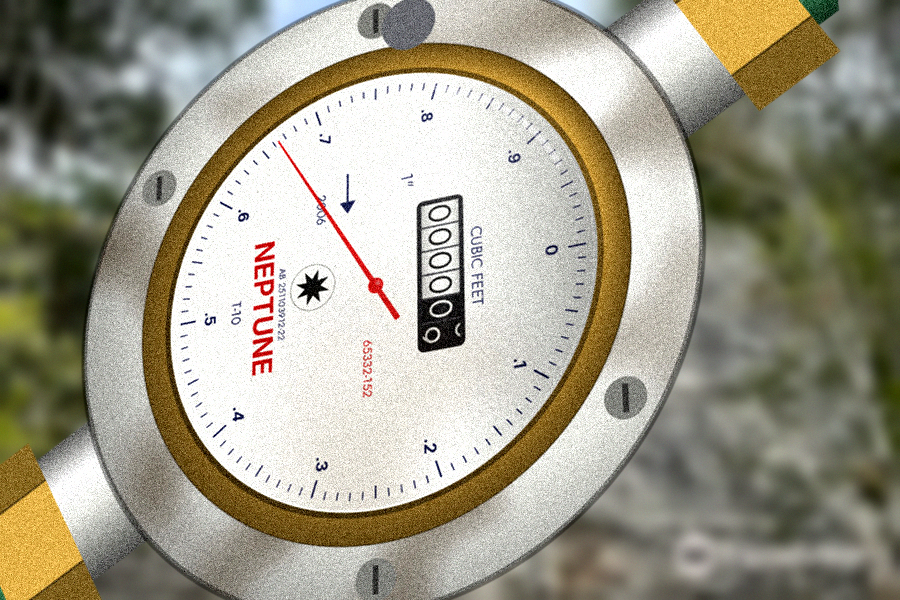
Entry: 8.66 ft³
